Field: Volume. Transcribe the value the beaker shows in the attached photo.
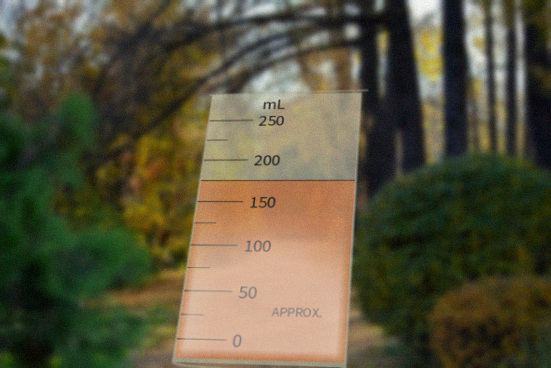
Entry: 175 mL
